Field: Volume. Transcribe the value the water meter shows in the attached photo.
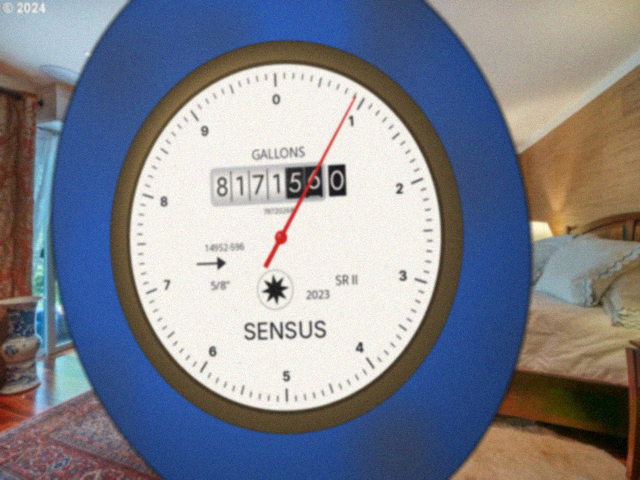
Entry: 8171560.9 gal
